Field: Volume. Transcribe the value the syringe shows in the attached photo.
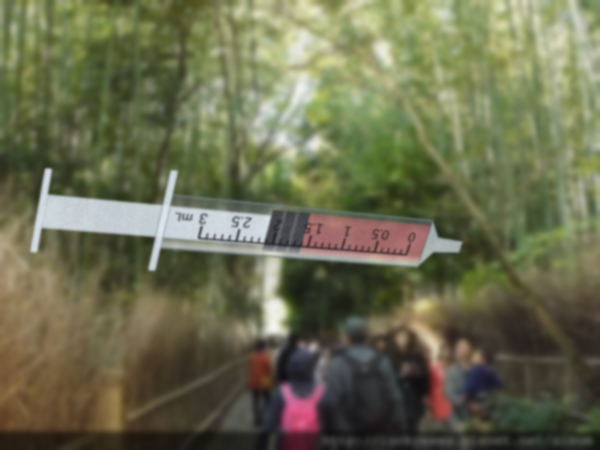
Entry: 1.6 mL
